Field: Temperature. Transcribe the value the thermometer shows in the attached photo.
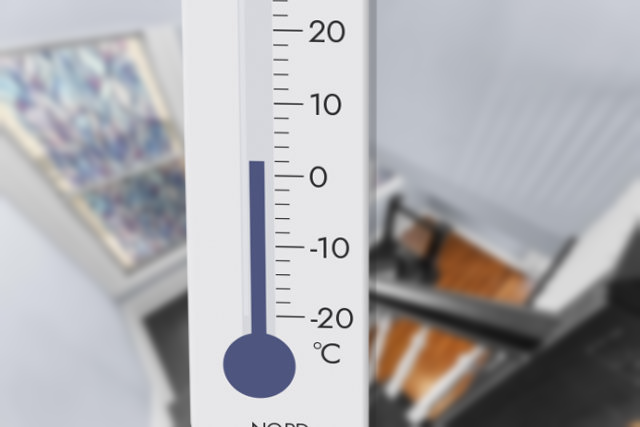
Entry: 2 °C
